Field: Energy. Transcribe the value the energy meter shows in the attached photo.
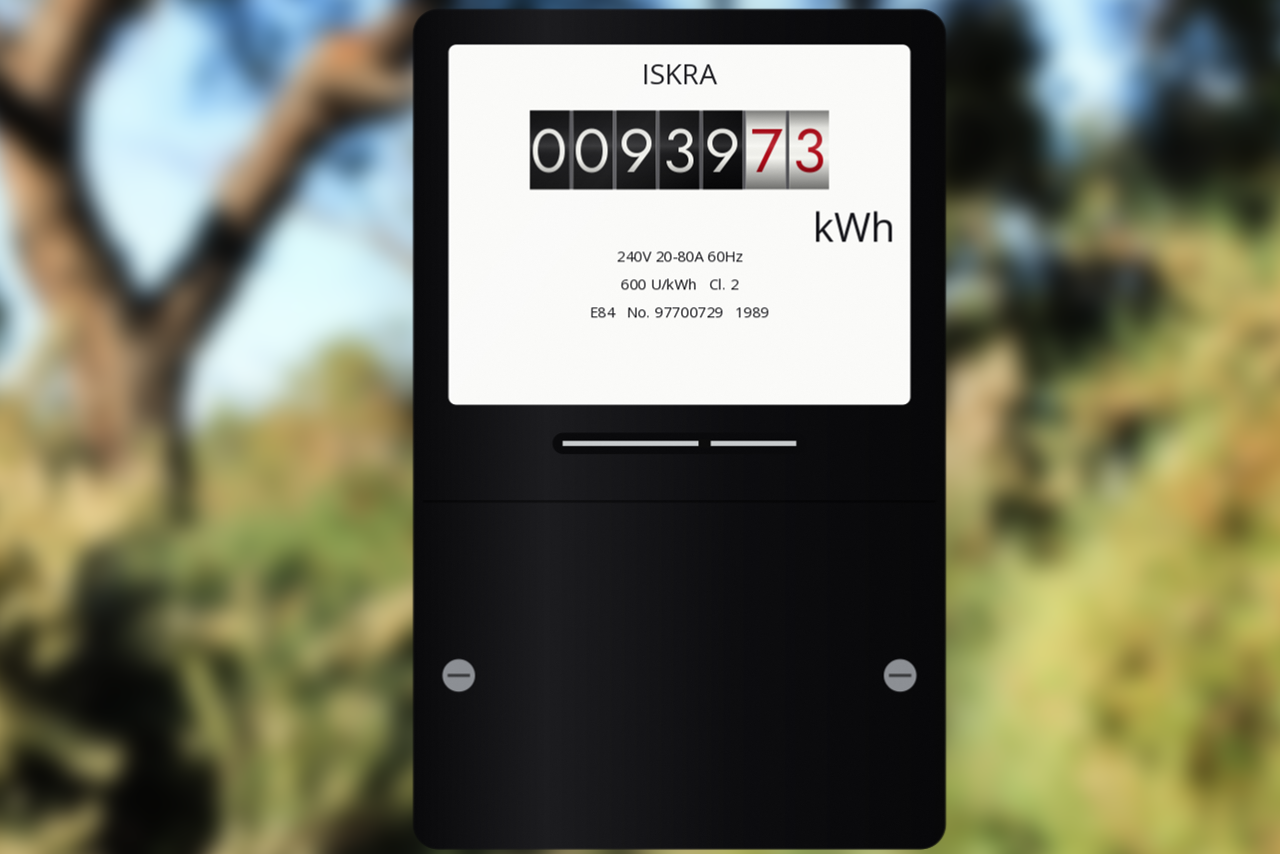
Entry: 939.73 kWh
